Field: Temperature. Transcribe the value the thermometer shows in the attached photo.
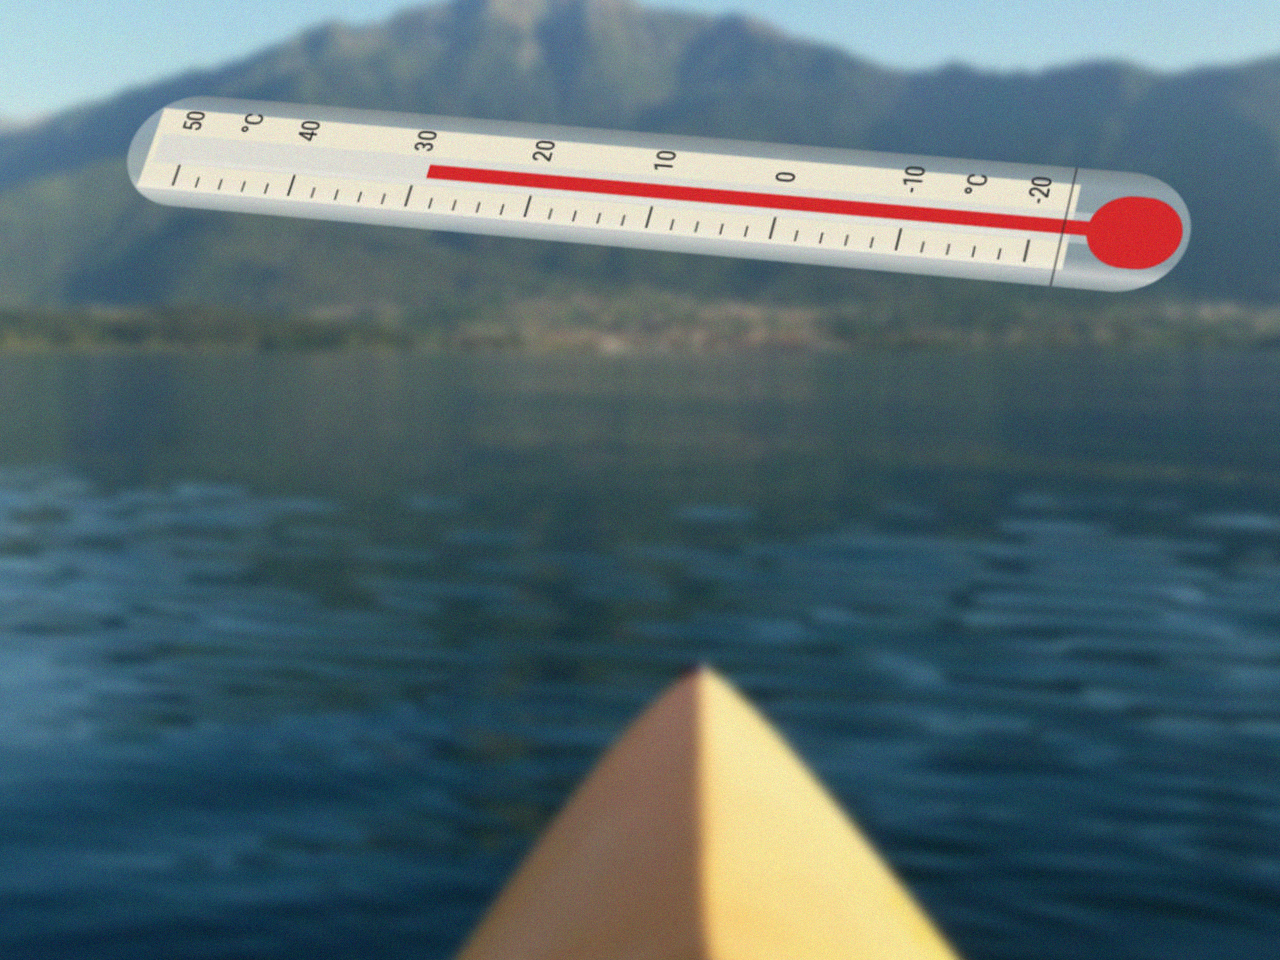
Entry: 29 °C
